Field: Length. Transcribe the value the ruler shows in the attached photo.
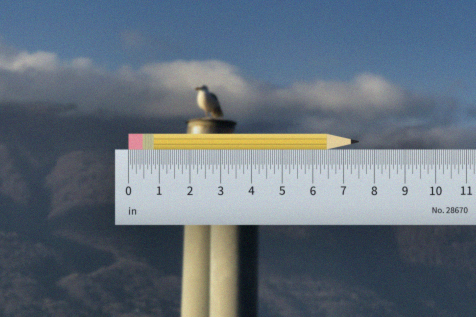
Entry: 7.5 in
